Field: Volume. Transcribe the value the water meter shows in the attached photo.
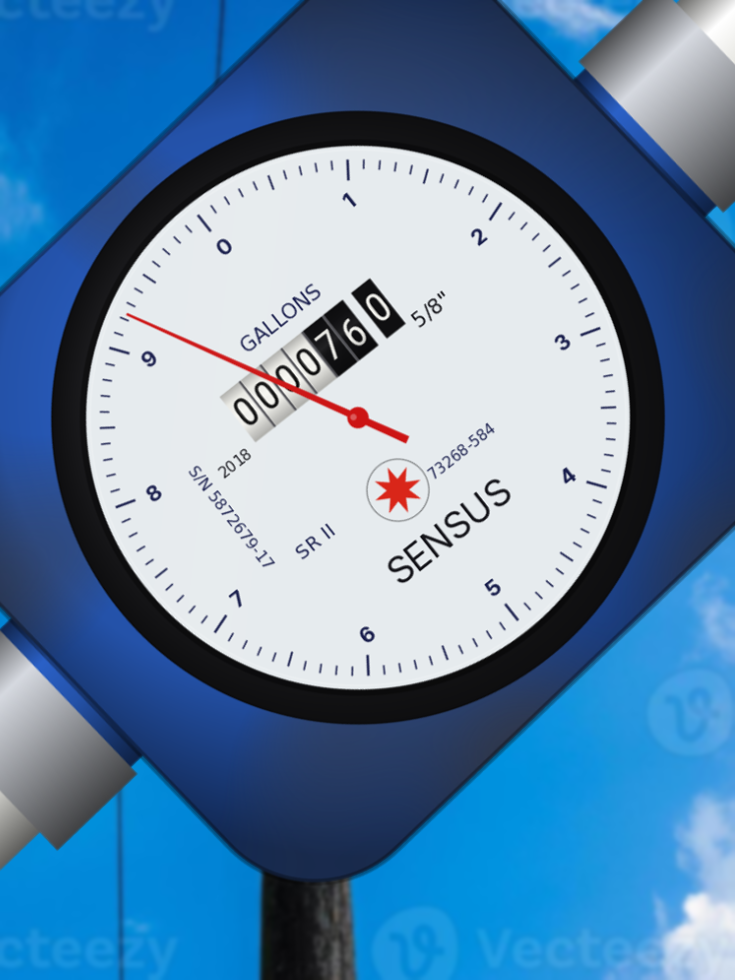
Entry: 759.2 gal
